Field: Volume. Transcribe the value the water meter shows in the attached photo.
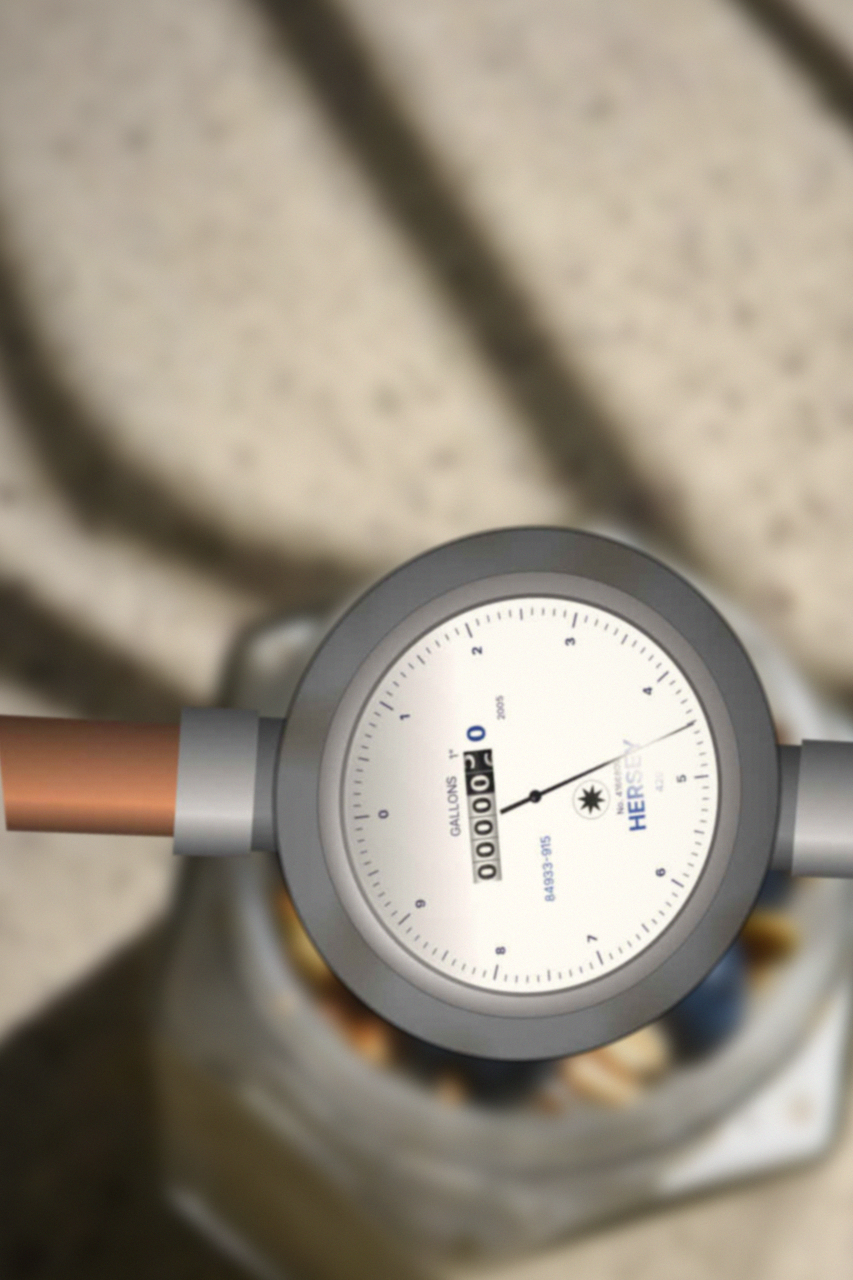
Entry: 54.5 gal
